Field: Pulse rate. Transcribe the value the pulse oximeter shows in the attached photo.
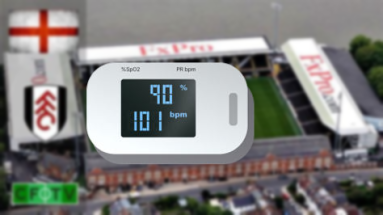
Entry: 101 bpm
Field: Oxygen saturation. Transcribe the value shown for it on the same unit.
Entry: 90 %
